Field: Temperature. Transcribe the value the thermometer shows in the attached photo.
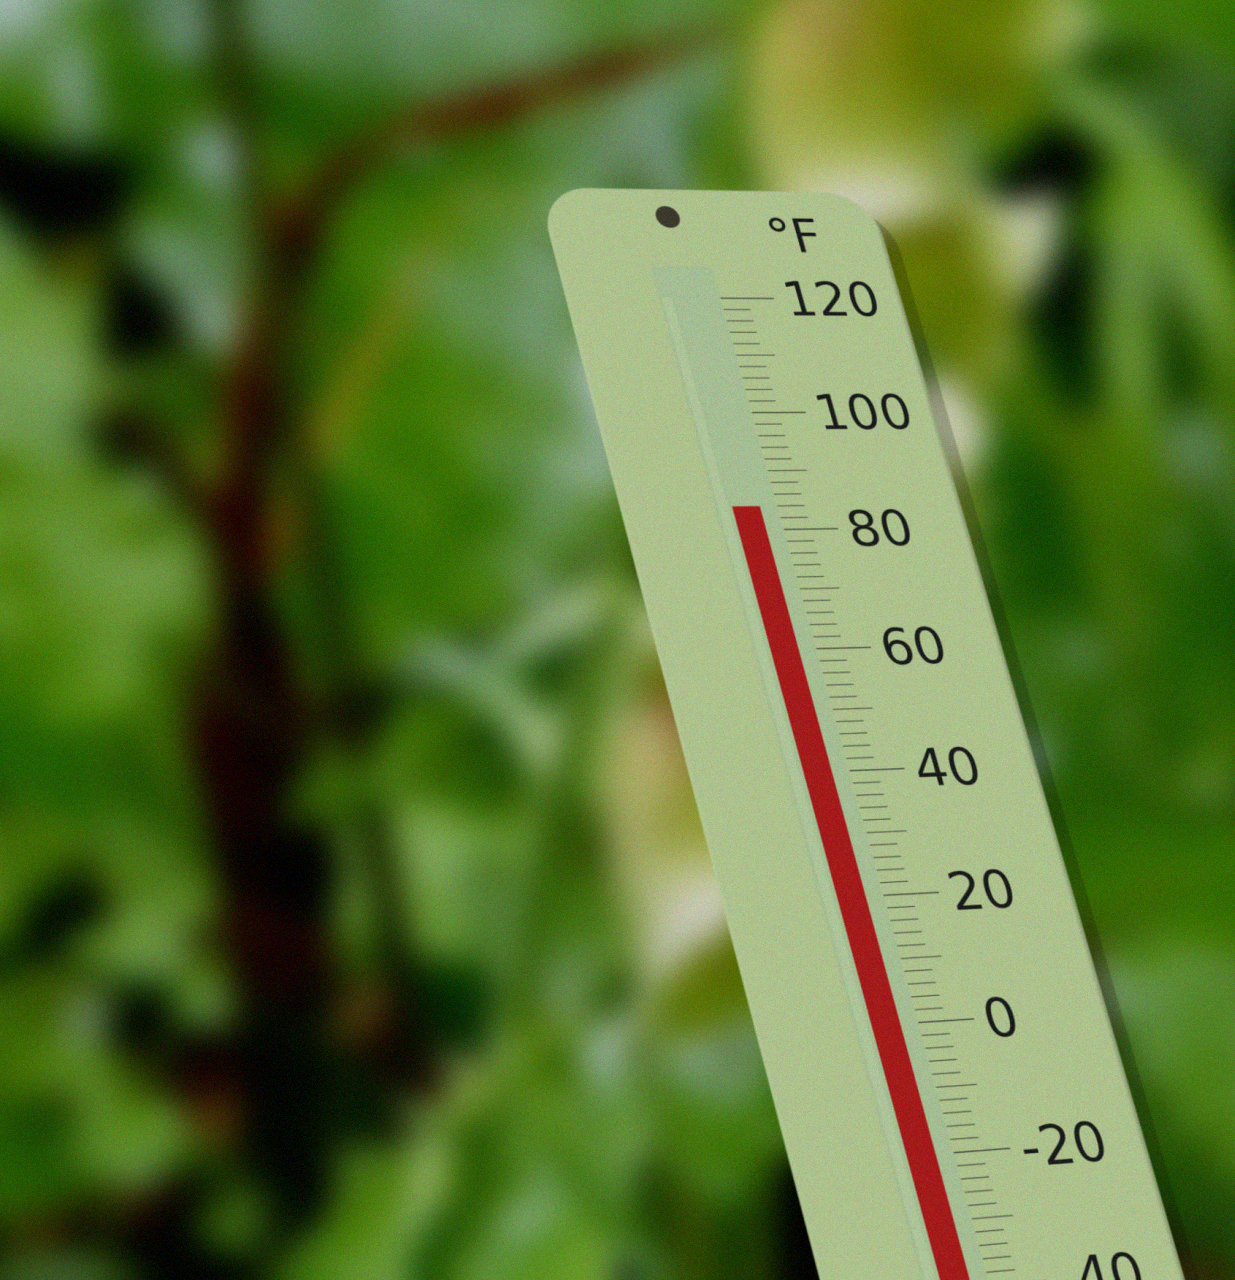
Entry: 84 °F
